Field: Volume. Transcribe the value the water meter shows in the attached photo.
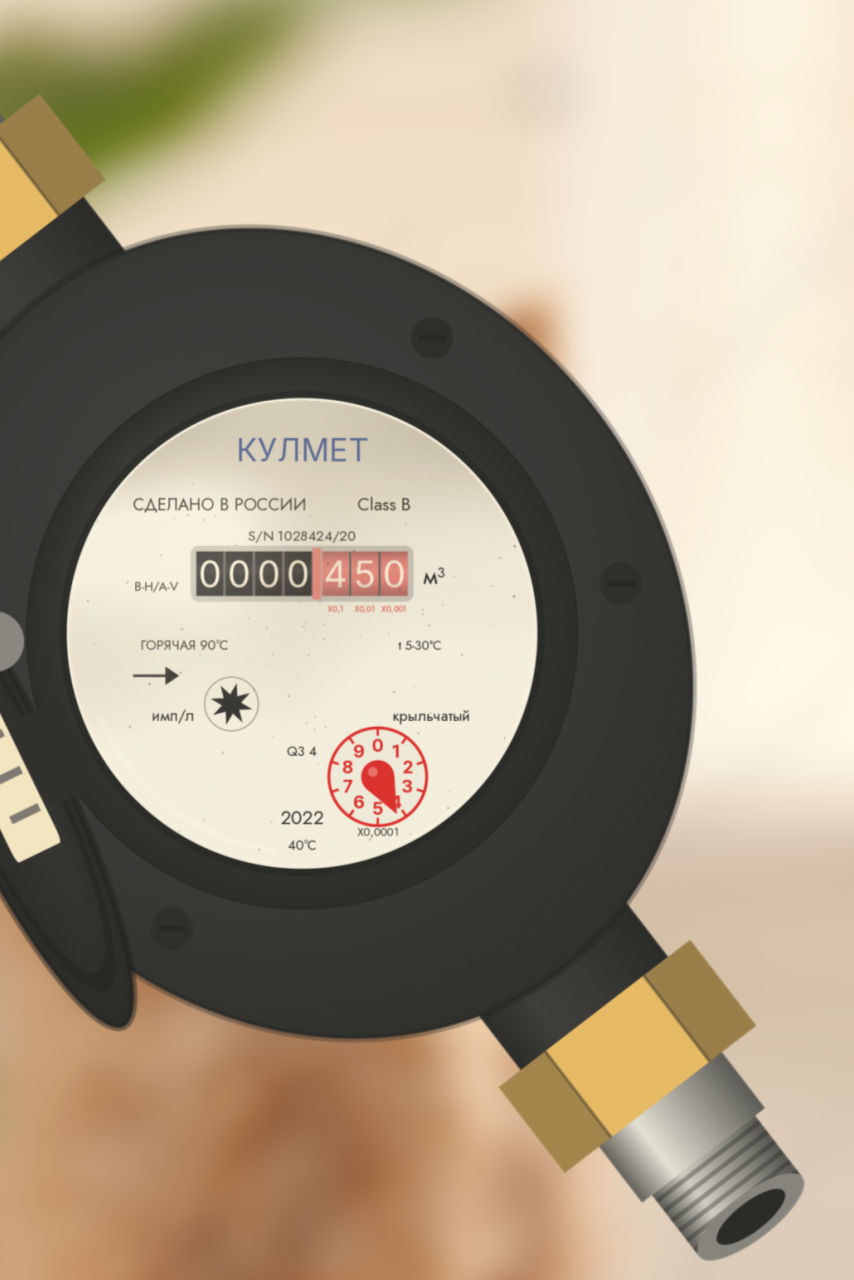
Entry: 0.4504 m³
